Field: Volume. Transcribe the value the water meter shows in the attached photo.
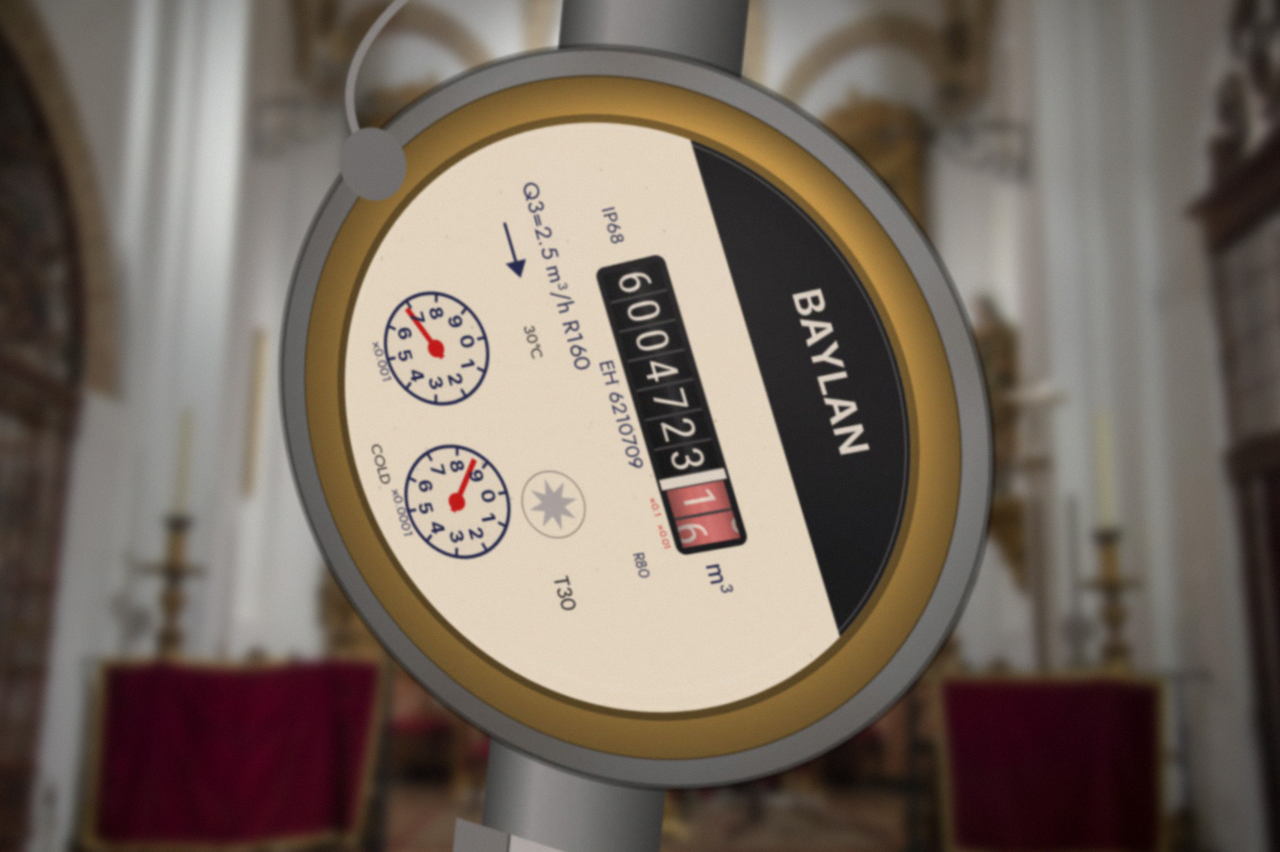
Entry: 6004723.1568 m³
